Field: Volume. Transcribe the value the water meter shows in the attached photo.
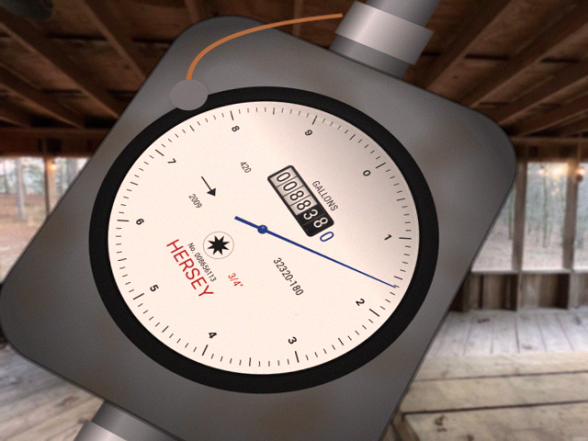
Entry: 88381.6 gal
